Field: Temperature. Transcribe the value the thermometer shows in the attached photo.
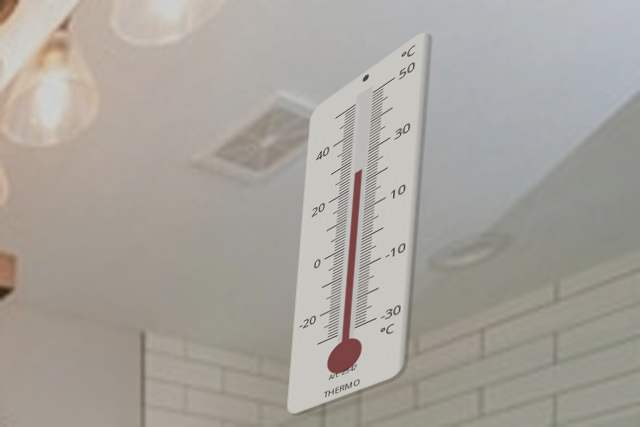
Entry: 25 °C
